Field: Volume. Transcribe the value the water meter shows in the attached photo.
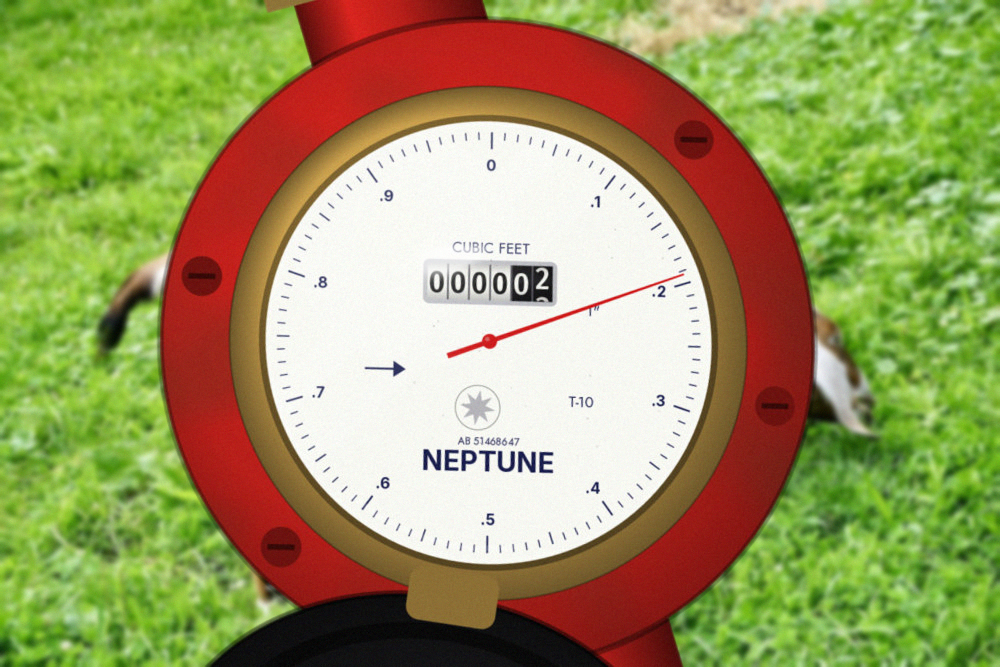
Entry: 2.19 ft³
